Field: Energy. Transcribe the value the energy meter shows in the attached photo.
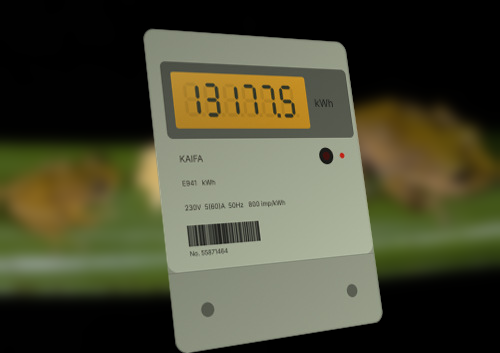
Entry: 13177.5 kWh
